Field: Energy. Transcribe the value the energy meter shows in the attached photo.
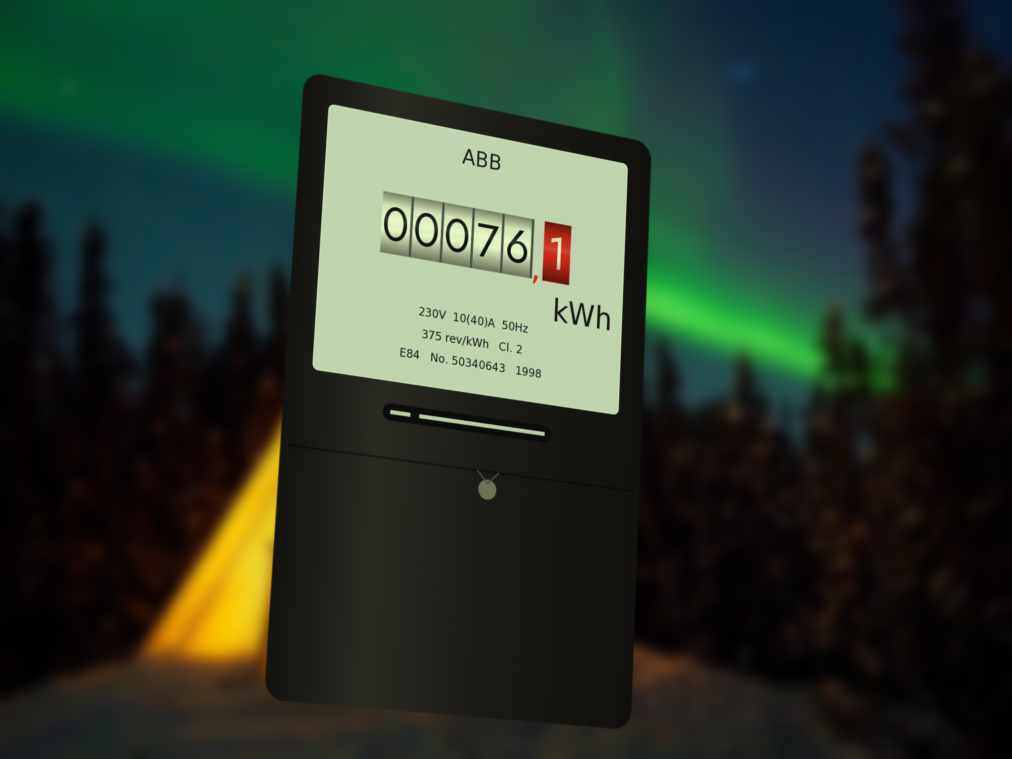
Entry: 76.1 kWh
